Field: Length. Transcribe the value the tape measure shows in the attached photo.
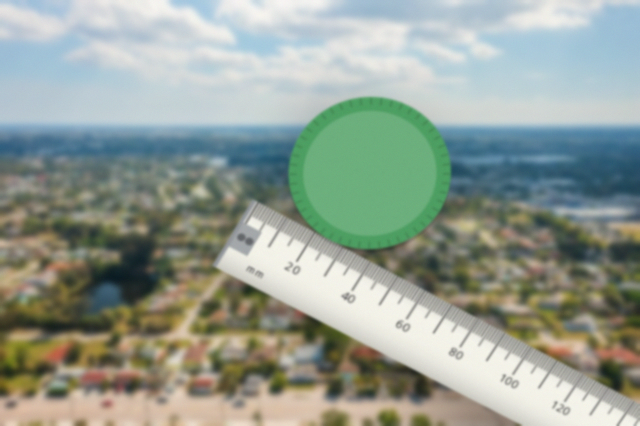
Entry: 50 mm
